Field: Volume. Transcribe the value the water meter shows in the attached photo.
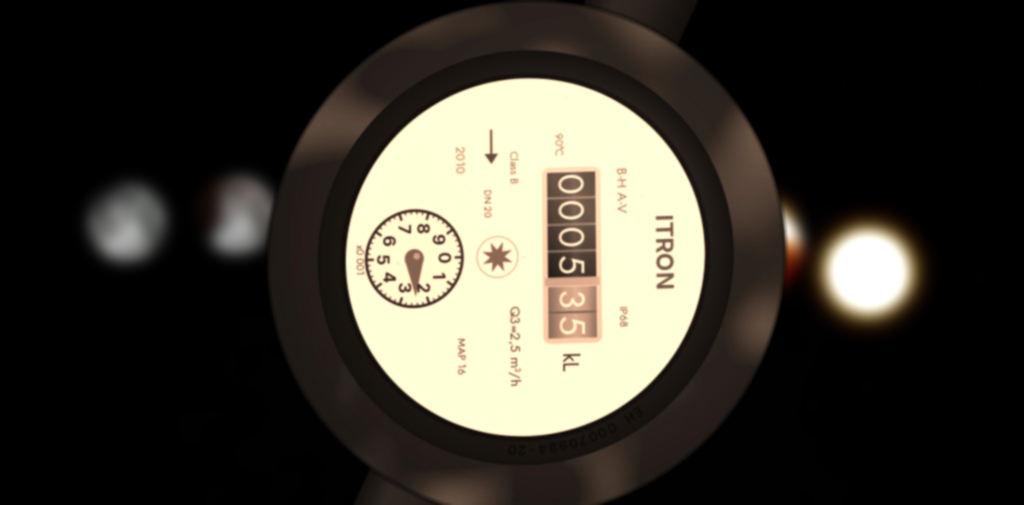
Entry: 5.352 kL
